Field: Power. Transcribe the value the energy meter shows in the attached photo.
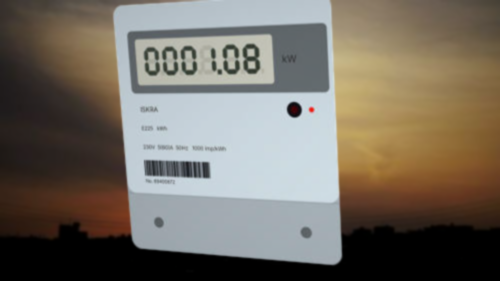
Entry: 1.08 kW
